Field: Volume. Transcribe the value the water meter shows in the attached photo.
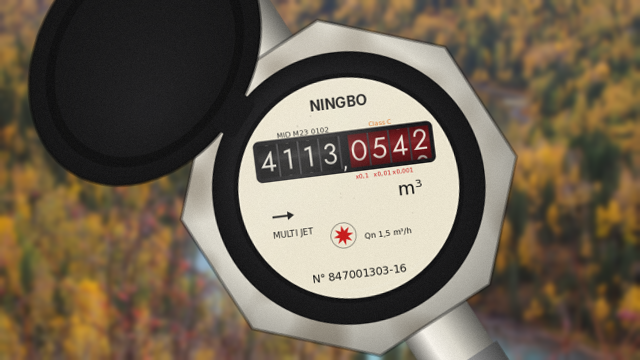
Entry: 4113.0542 m³
